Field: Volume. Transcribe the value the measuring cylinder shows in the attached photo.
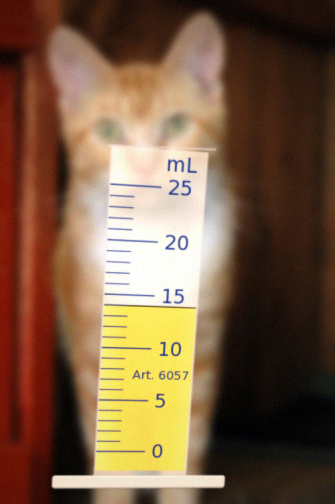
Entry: 14 mL
